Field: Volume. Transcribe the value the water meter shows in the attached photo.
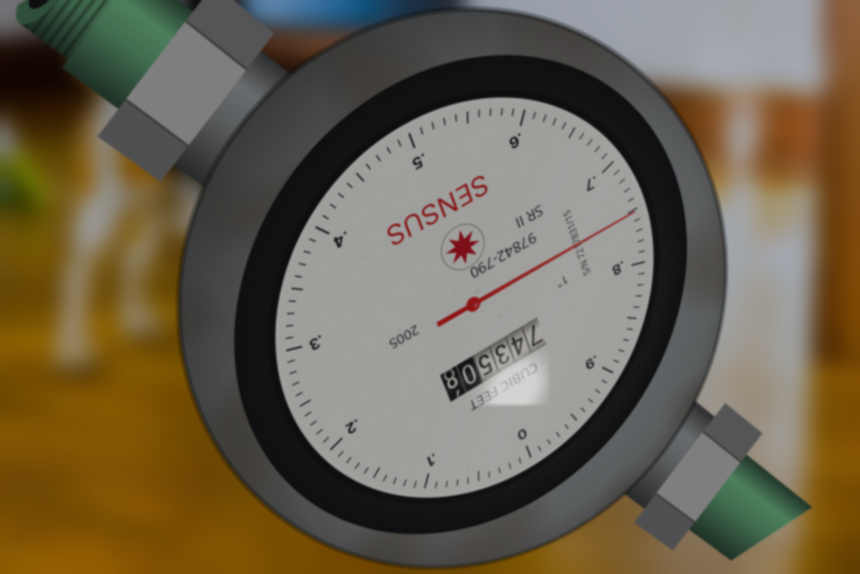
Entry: 743507.75 ft³
